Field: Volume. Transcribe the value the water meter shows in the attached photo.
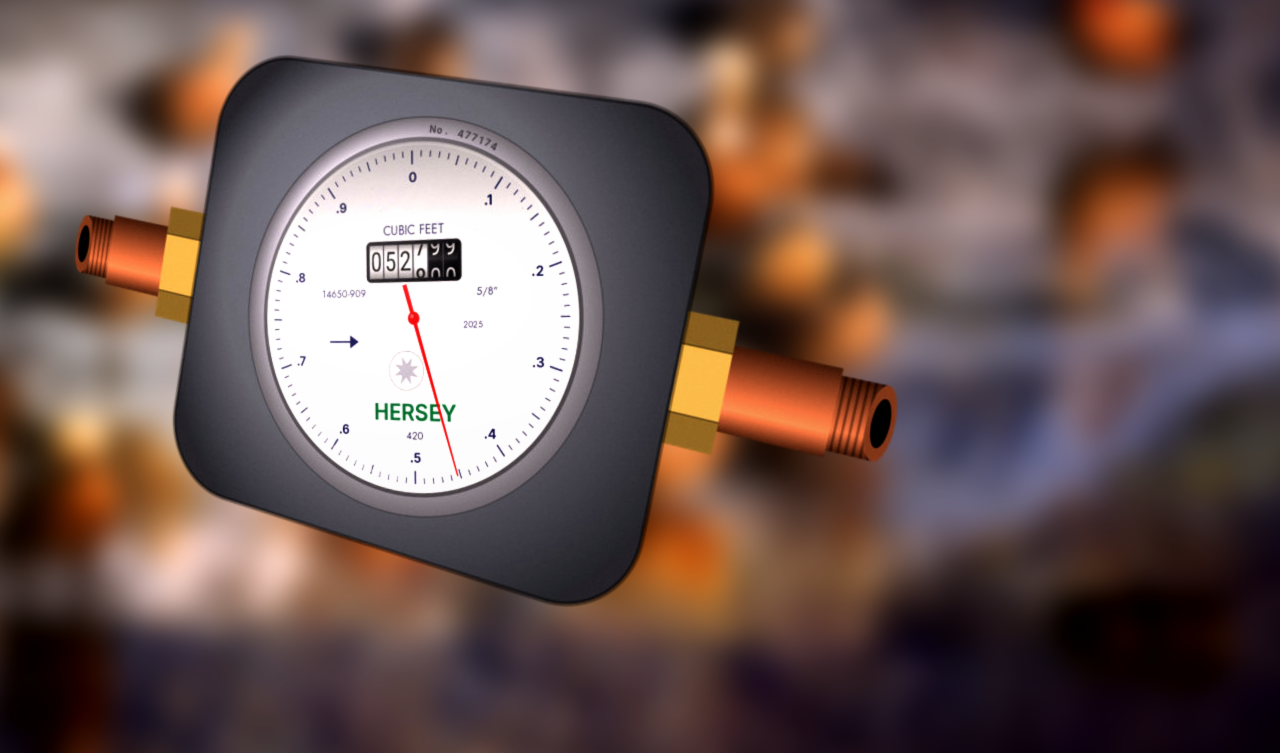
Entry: 52799.45 ft³
